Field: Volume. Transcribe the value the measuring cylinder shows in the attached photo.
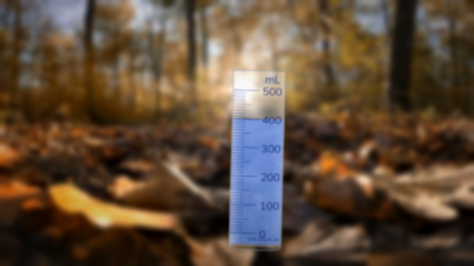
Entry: 400 mL
